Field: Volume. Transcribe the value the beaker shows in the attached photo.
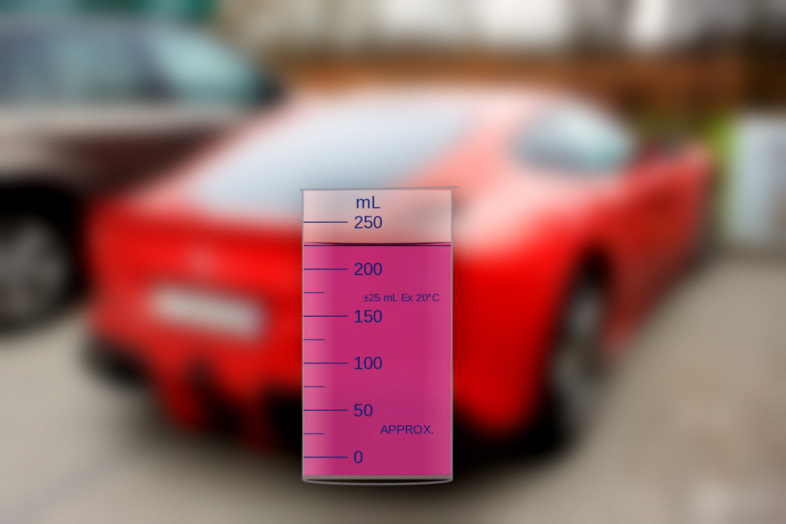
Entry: 225 mL
